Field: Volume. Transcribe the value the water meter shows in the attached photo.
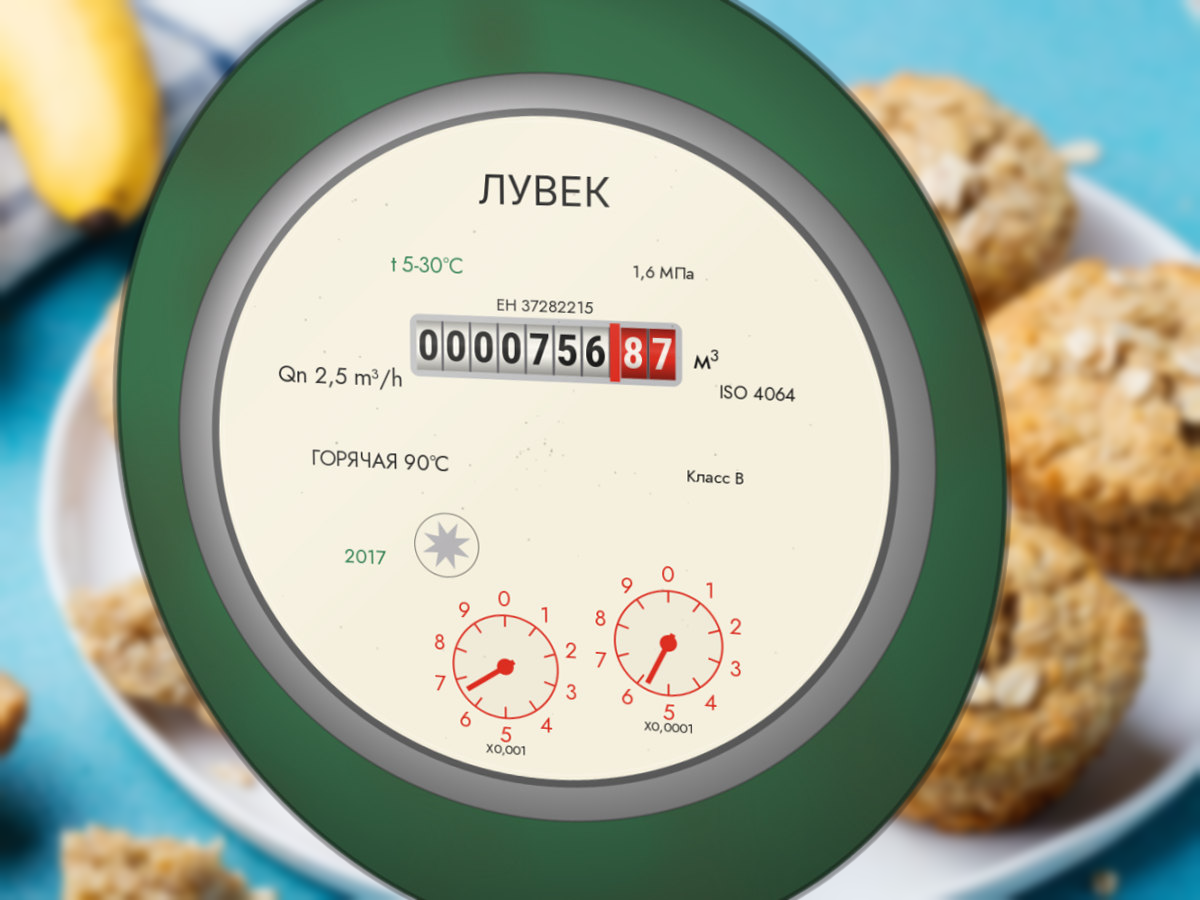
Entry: 756.8765 m³
